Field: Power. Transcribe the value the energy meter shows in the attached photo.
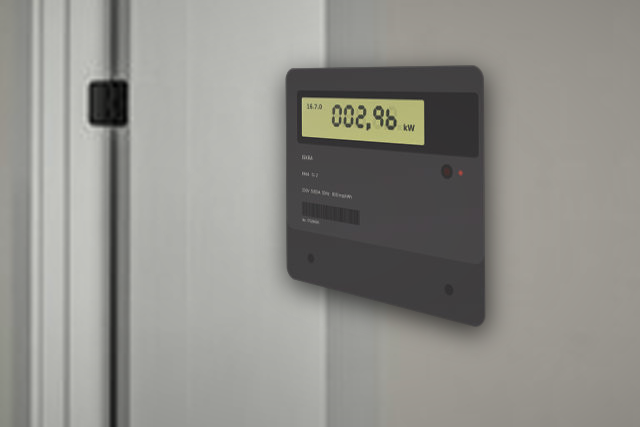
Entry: 2.96 kW
